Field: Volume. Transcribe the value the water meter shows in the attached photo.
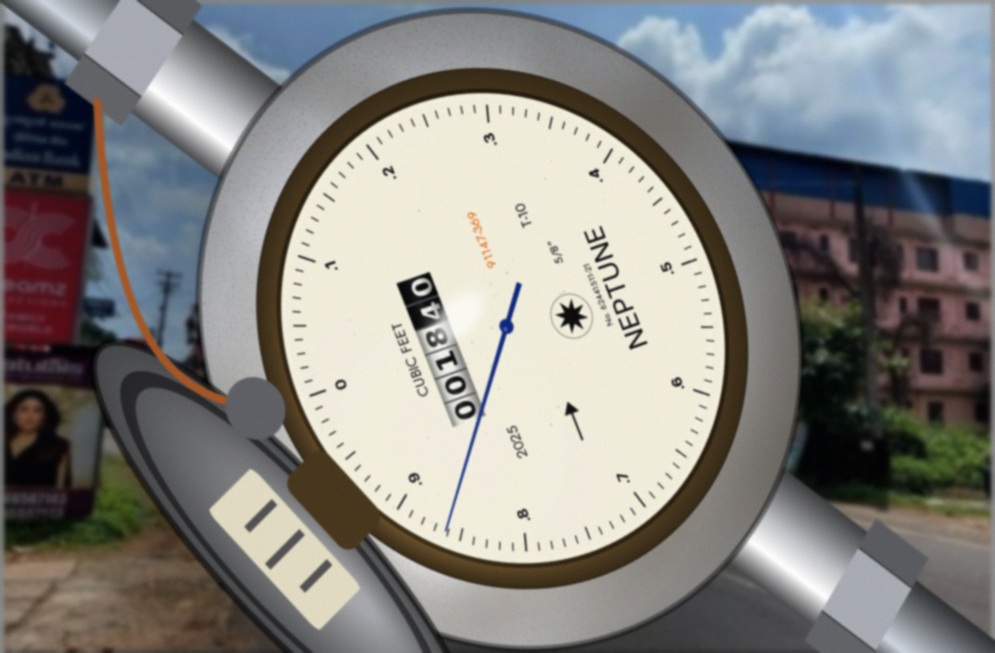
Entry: 1839.86 ft³
